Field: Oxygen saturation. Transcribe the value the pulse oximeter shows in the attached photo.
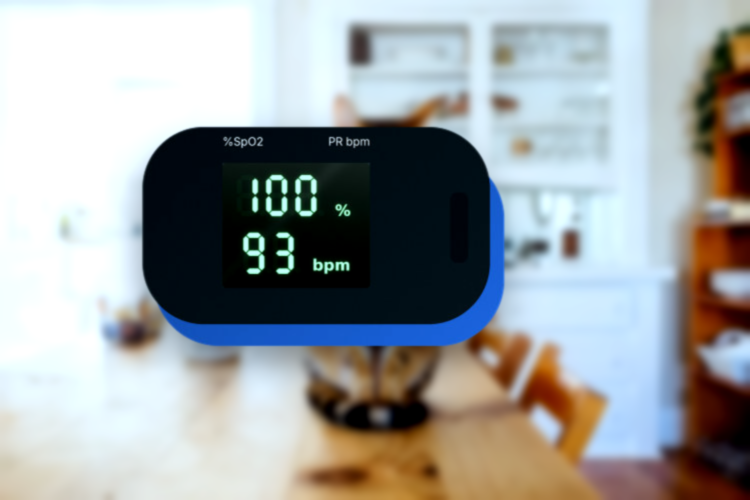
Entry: 100 %
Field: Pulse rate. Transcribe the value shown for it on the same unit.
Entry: 93 bpm
